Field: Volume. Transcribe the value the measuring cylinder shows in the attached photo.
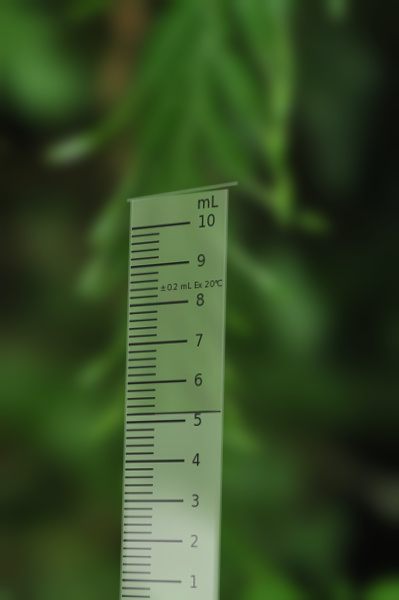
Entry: 5.2 mL
